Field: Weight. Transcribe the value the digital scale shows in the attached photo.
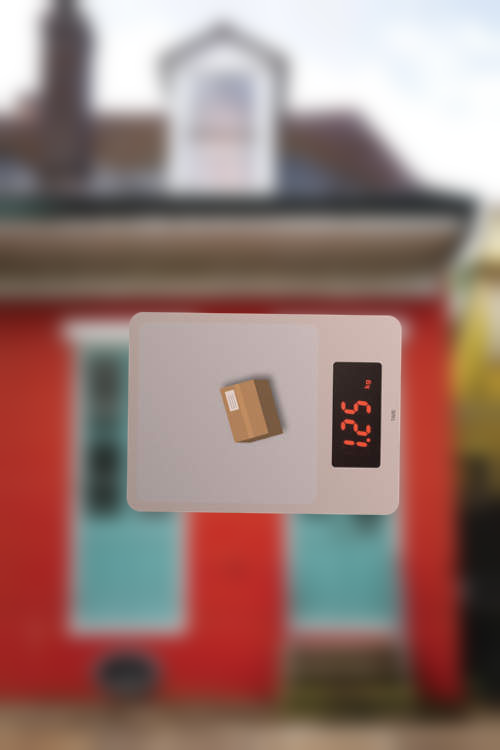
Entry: 1.25 kg
